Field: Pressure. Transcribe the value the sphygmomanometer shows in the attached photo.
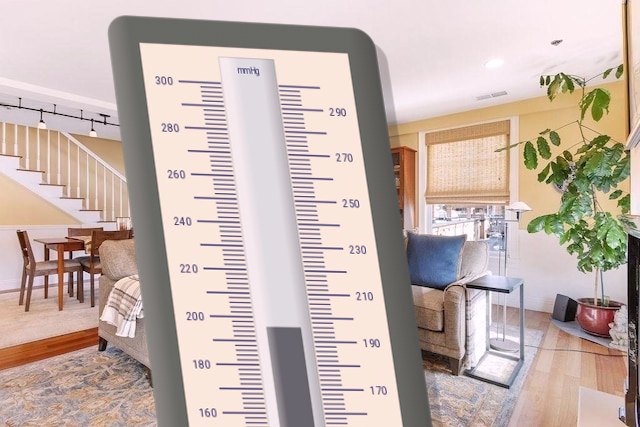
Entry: 196 mmHg
